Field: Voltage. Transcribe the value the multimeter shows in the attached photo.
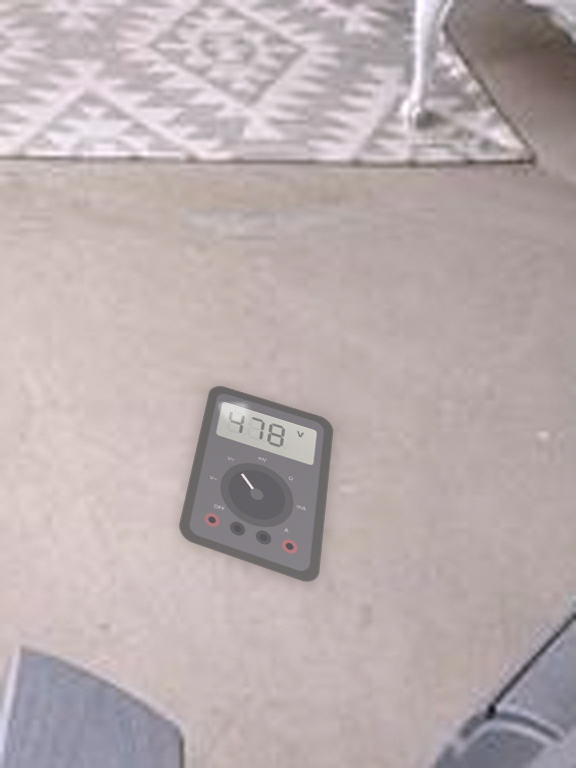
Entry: 478 V
